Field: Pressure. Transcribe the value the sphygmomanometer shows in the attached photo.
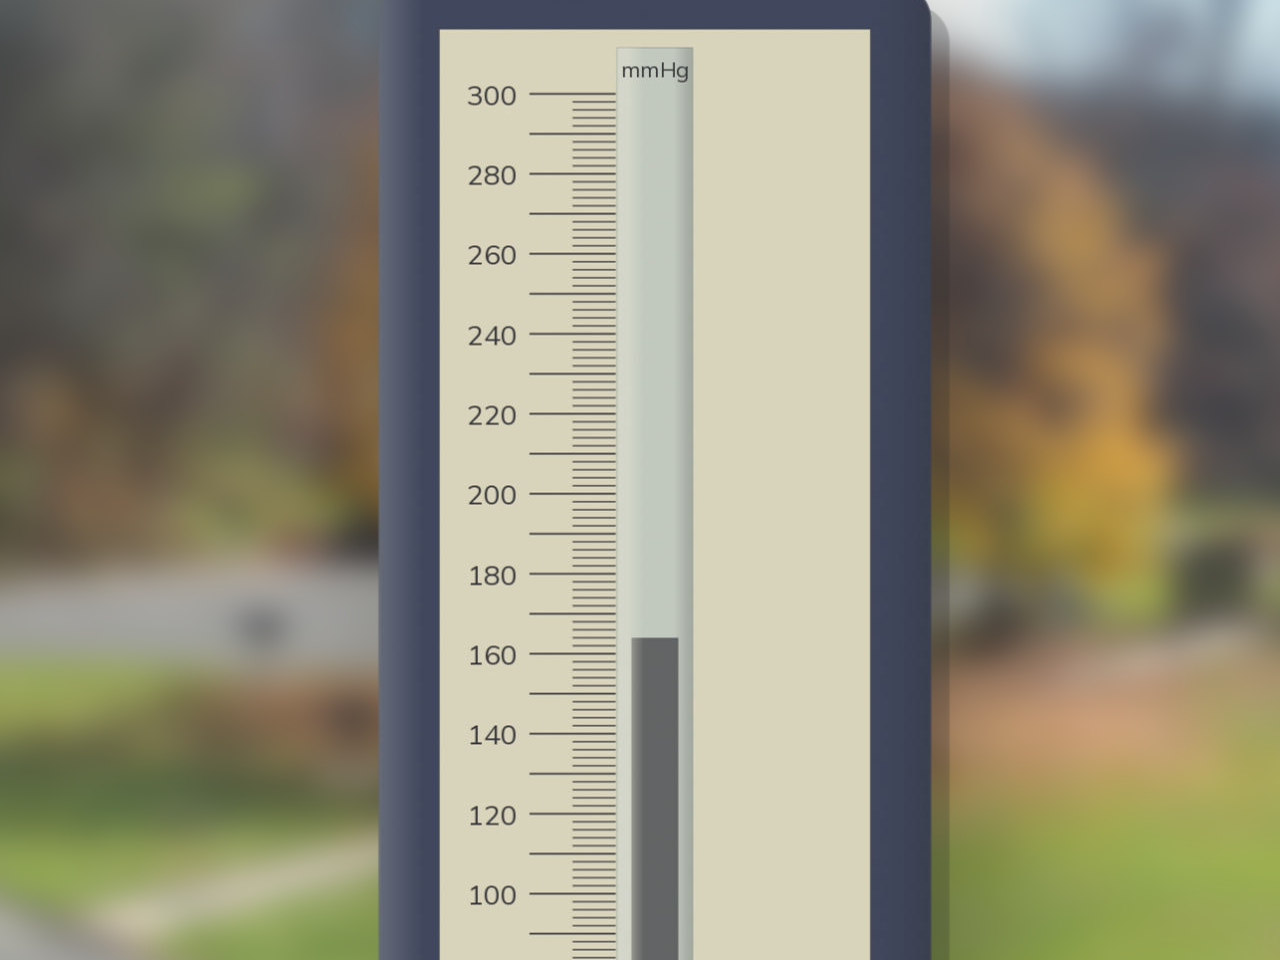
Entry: 164 mmHg
